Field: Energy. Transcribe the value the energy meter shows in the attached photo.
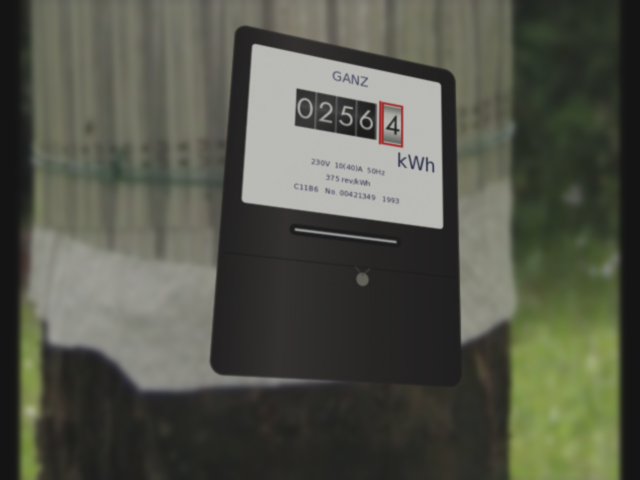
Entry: 256.4 kWh
